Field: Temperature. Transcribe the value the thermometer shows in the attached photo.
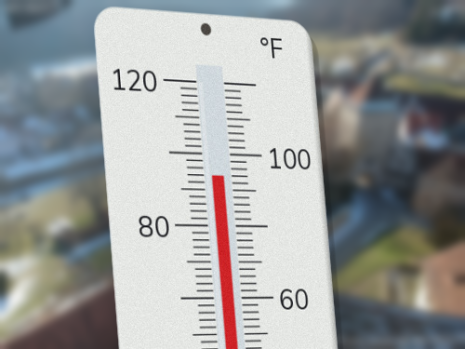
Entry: 94 °F
